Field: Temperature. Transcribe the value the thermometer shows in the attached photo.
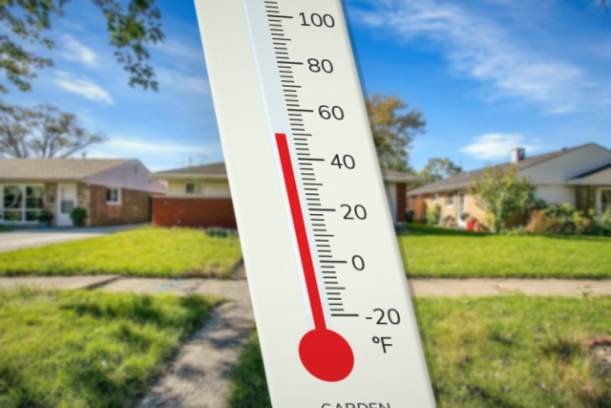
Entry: 50 °F
